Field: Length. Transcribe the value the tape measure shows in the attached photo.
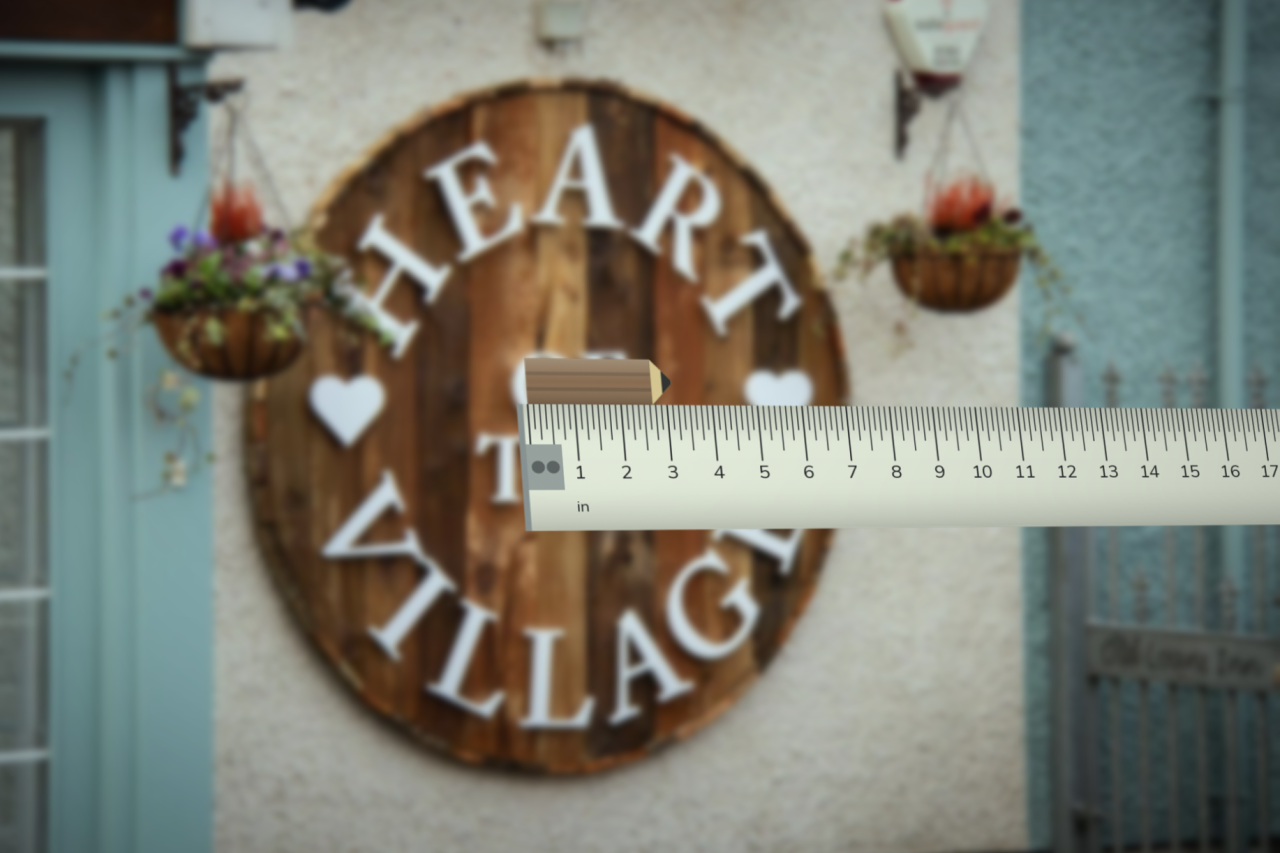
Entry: 3.125 in
